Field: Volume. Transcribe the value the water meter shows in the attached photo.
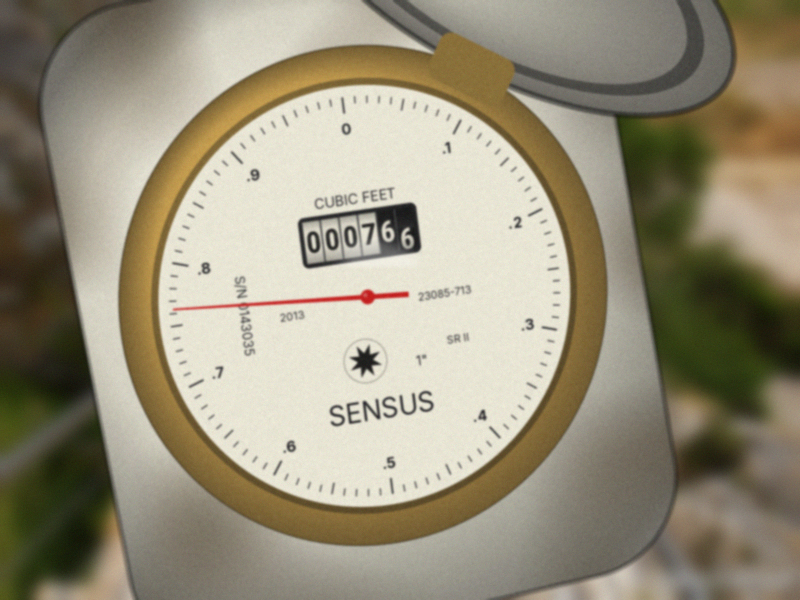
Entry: 765.76 ft³
